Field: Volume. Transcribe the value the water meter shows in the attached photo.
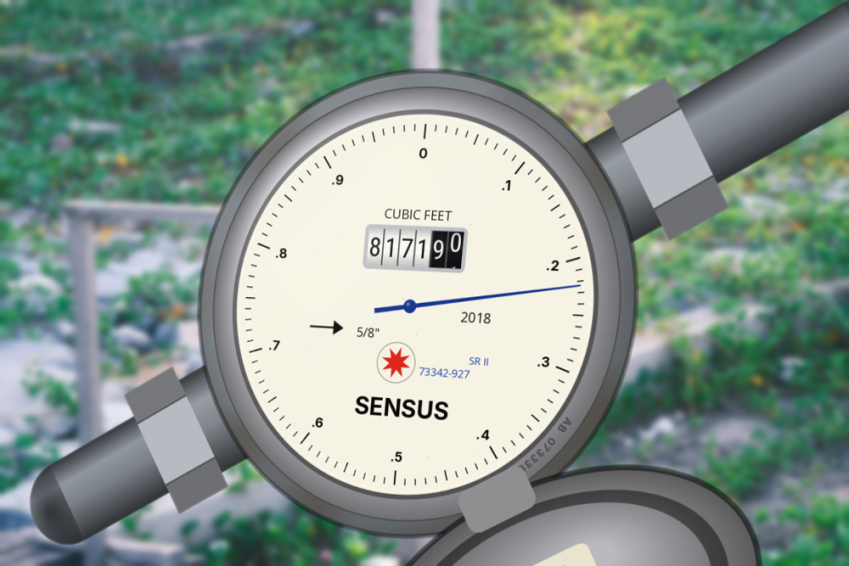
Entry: 817190.22 ft³
